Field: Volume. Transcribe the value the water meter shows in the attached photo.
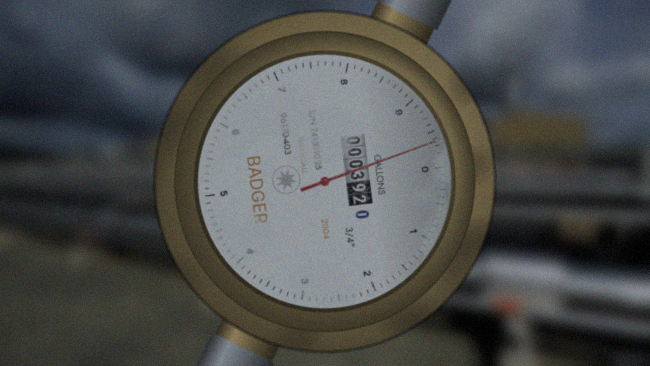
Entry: 3919.6 gal
